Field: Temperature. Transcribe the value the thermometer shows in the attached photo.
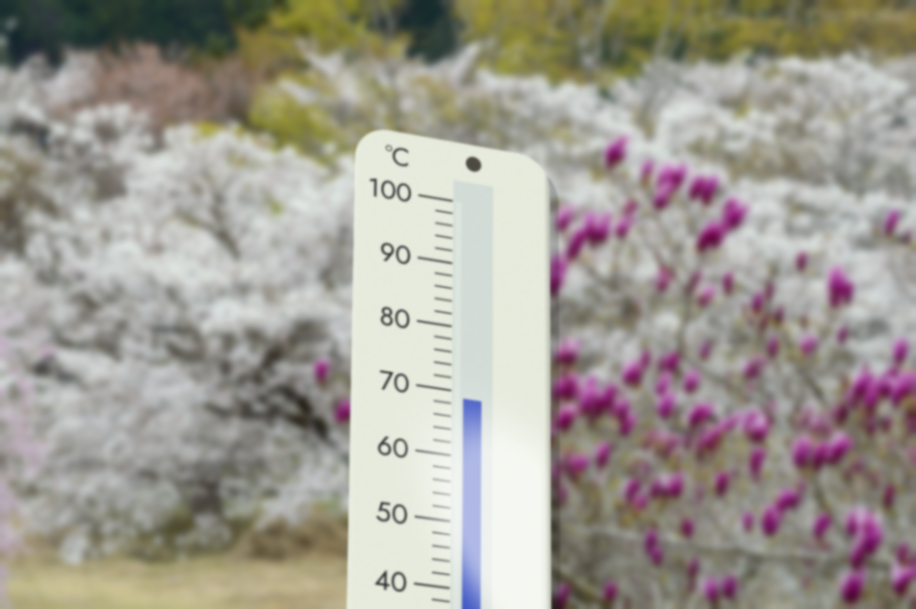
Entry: 69 °C
